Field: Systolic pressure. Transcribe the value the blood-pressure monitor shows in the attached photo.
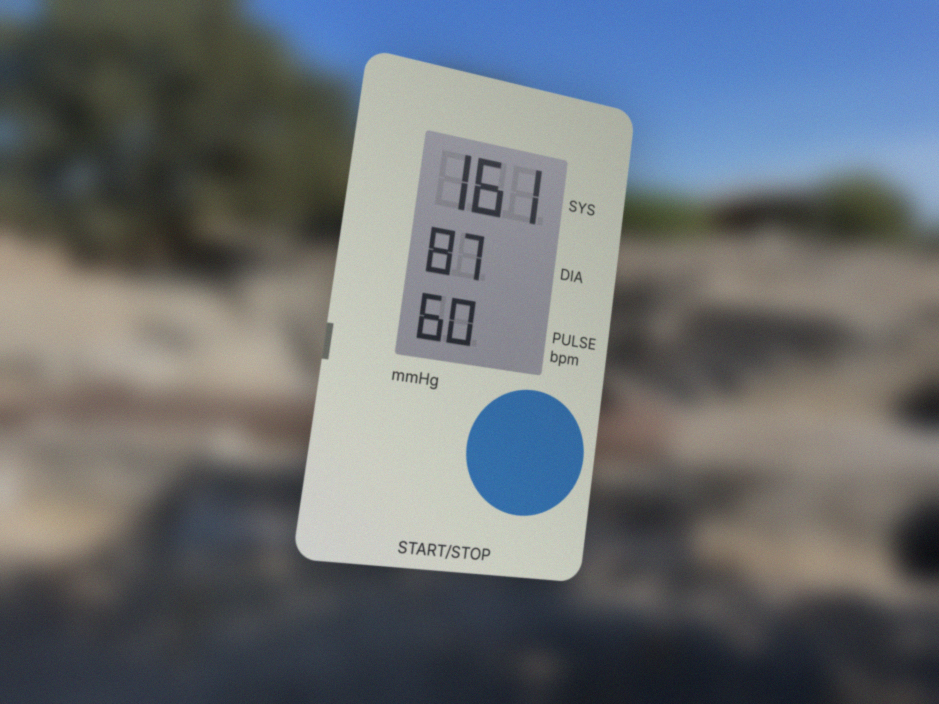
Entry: 161 mmHg
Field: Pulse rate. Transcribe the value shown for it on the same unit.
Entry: 60 bpm
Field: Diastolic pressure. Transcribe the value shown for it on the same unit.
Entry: 87 mmHg
